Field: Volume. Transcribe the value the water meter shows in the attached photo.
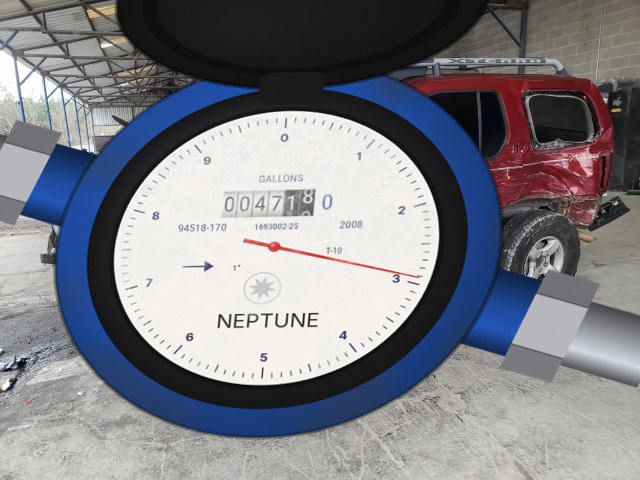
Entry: 47182.9 gal
